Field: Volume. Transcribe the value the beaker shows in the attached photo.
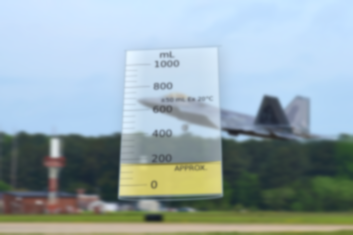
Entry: 150 mL
